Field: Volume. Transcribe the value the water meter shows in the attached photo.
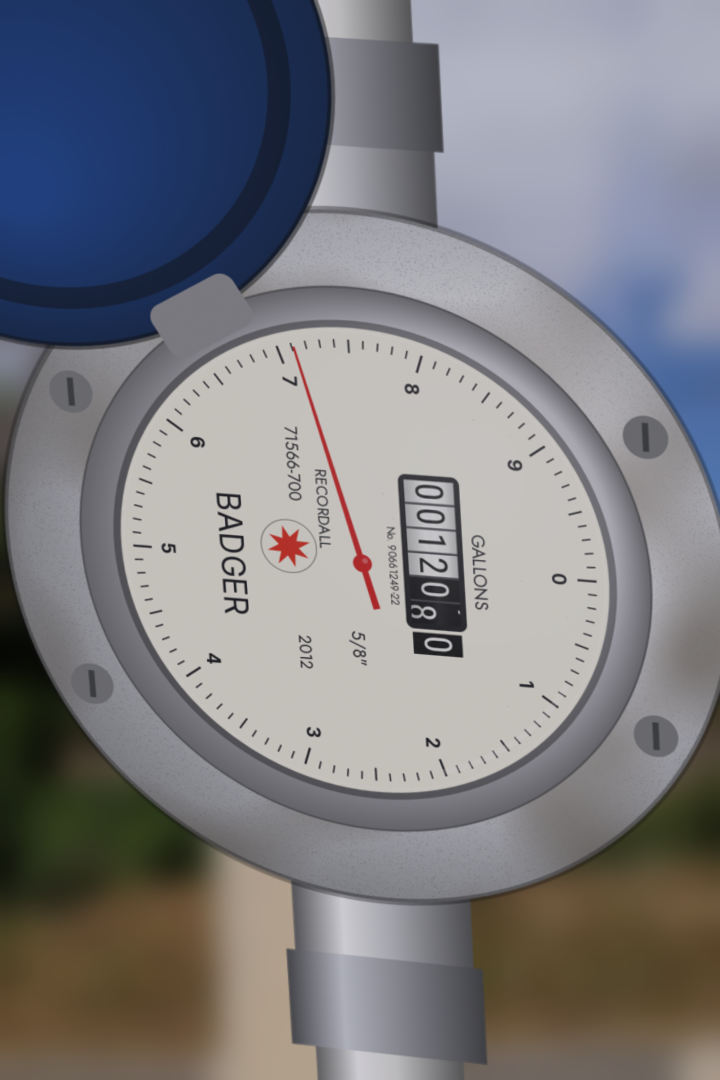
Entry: 12077.1 gal
